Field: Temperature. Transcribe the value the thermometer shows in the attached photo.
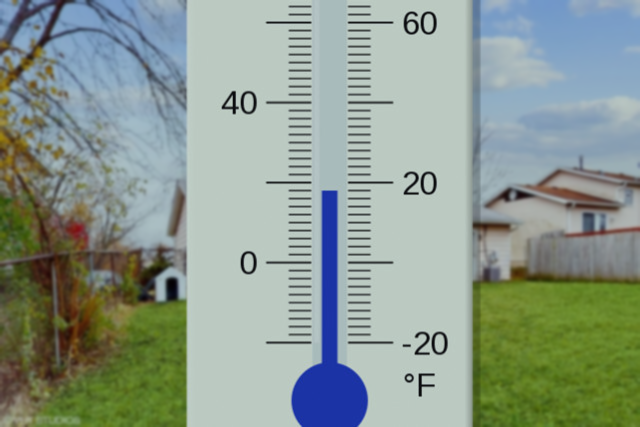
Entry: 18 °F
